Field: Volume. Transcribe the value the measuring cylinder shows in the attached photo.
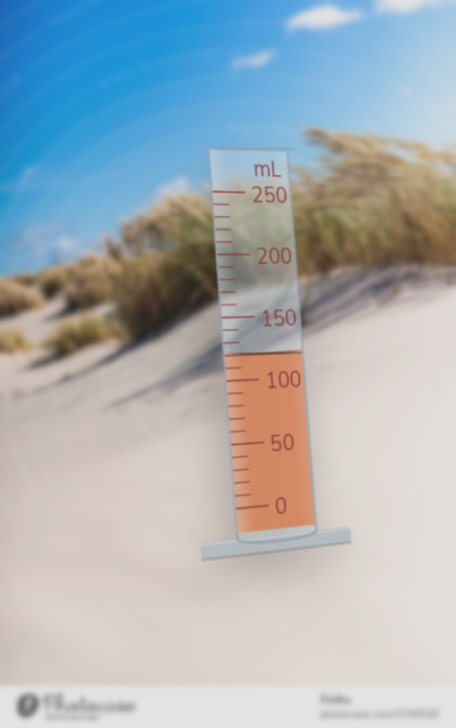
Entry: 120 mL
